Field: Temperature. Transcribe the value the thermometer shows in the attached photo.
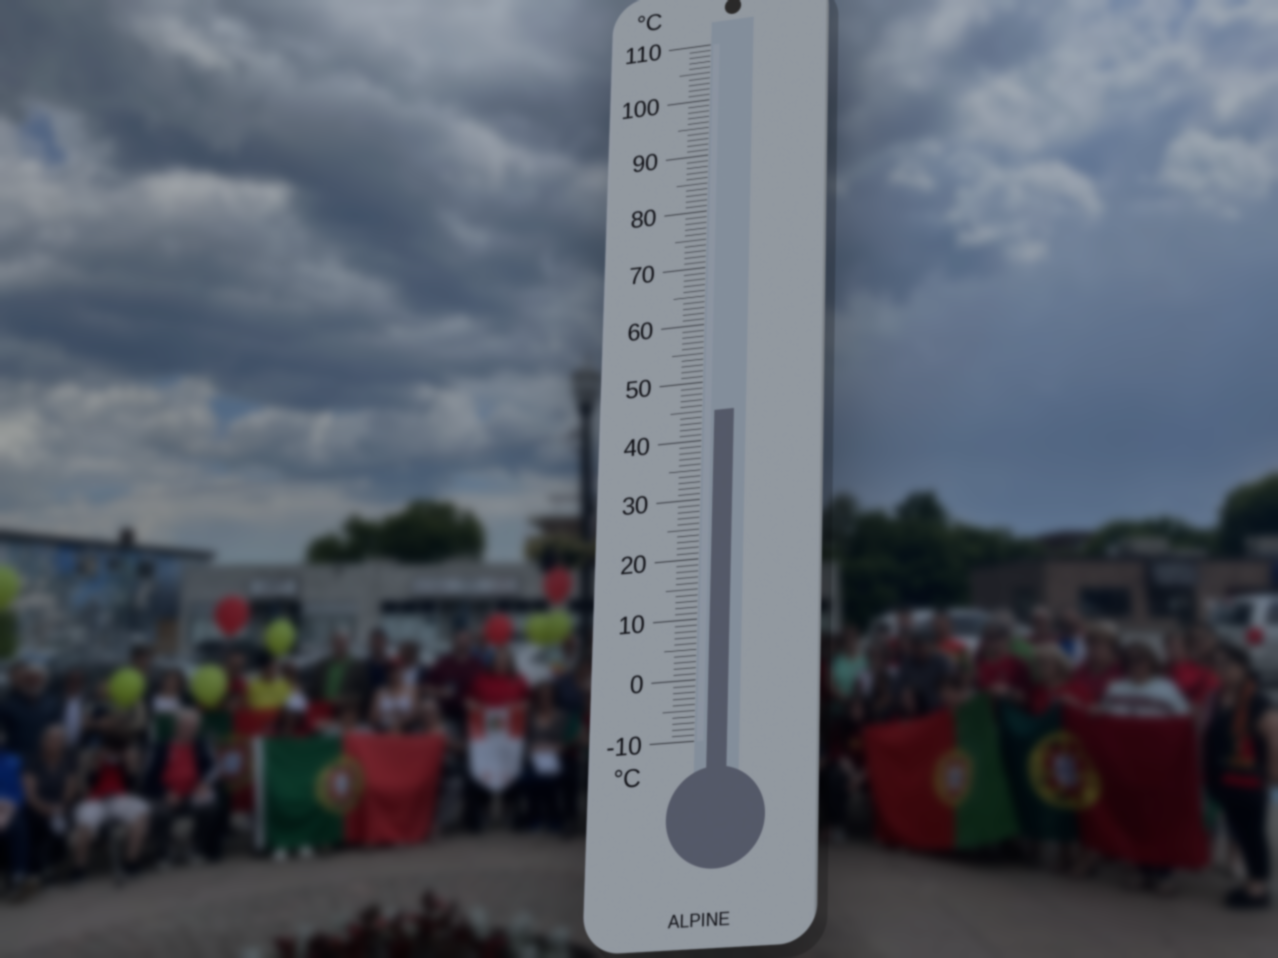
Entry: 45 °C
